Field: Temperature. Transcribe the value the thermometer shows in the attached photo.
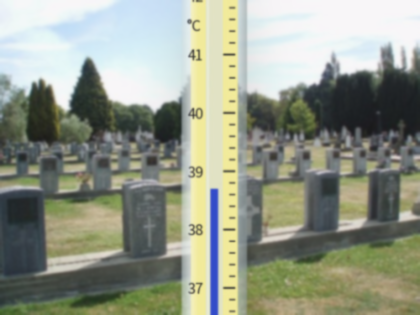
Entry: 38.7 °C
